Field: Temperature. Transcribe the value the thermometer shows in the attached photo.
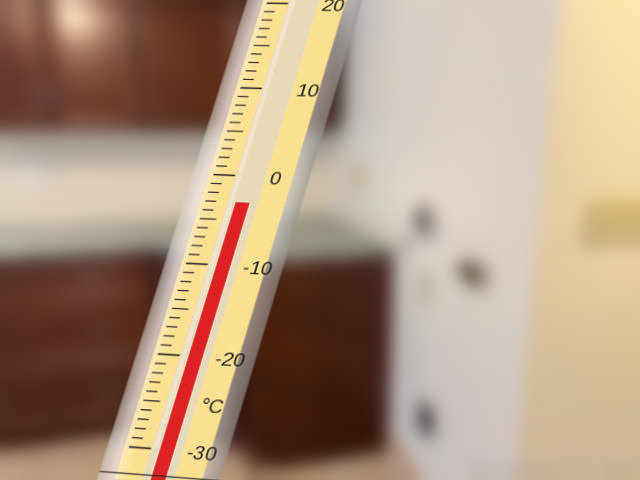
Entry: -3 °C
